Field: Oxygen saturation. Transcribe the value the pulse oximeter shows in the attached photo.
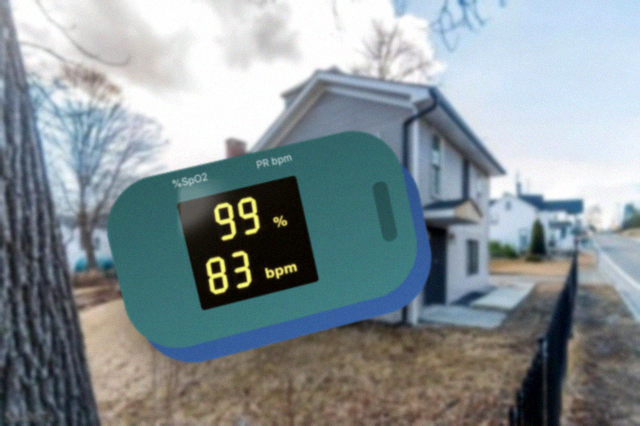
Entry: 99 %
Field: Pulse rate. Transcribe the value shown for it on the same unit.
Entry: 83 bpm
